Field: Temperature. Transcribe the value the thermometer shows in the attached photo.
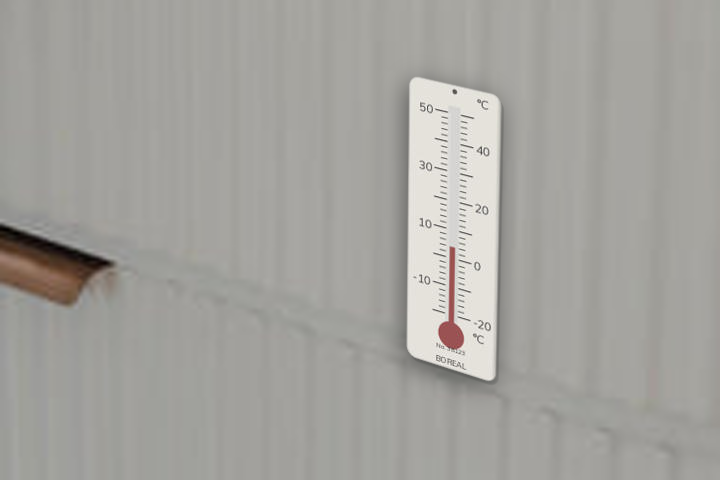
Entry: 4 °C
